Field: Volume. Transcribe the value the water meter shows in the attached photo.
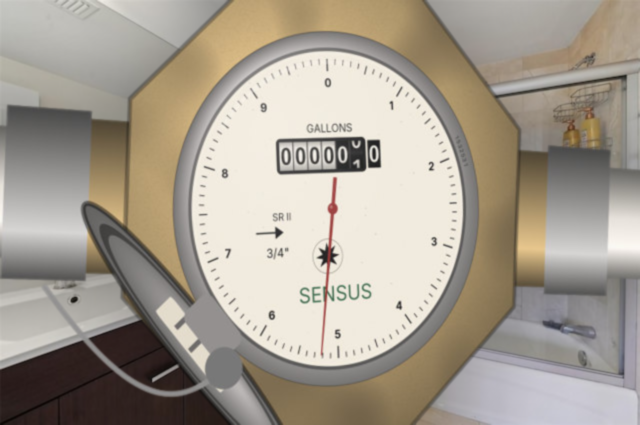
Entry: 5.2 gal
